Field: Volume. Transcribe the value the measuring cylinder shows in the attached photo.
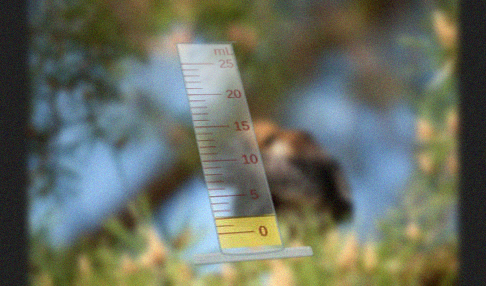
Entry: 2 mL
